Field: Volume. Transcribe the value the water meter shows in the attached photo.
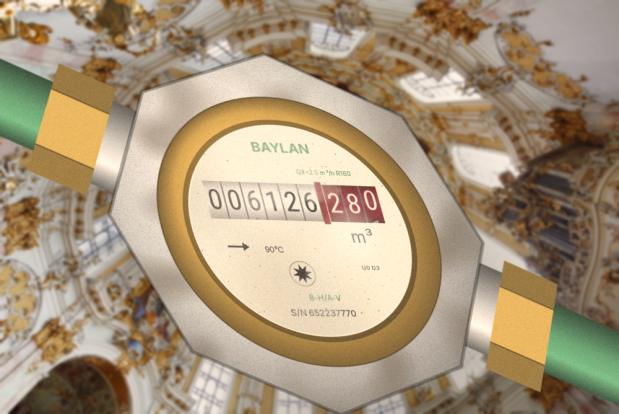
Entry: 6126.280 m³
